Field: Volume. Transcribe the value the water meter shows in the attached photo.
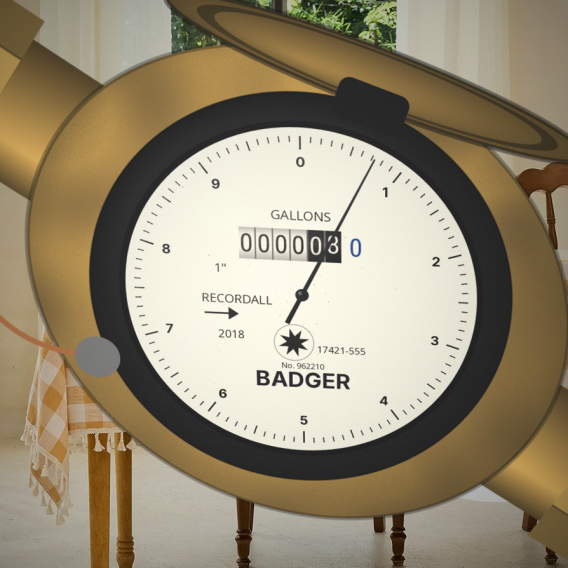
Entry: 80.7 gal
